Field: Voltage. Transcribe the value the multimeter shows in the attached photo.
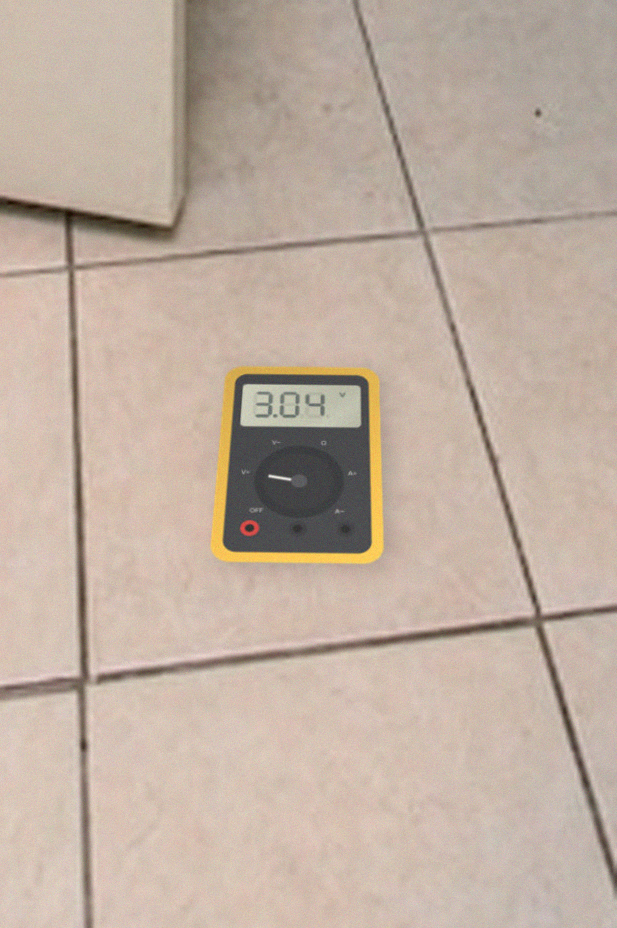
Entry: 3.04 V
